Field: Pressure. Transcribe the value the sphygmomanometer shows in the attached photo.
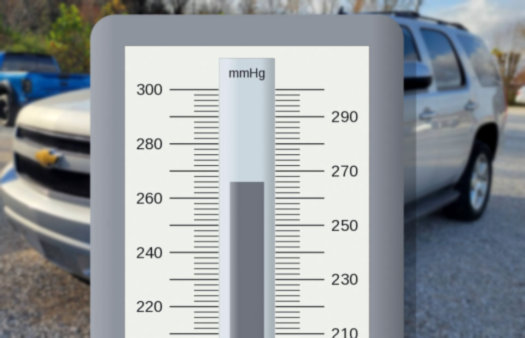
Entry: 266 mmHg
